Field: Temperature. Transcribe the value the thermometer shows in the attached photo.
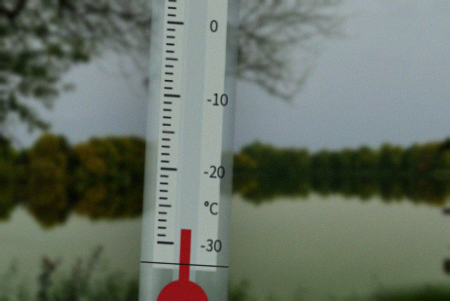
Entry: -28 °C
